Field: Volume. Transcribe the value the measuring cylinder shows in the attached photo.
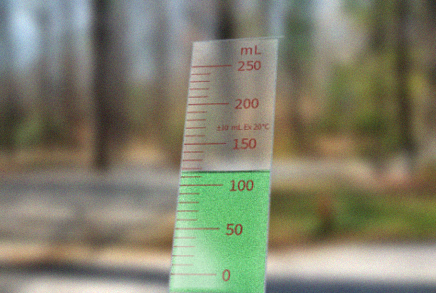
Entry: 115 mL
